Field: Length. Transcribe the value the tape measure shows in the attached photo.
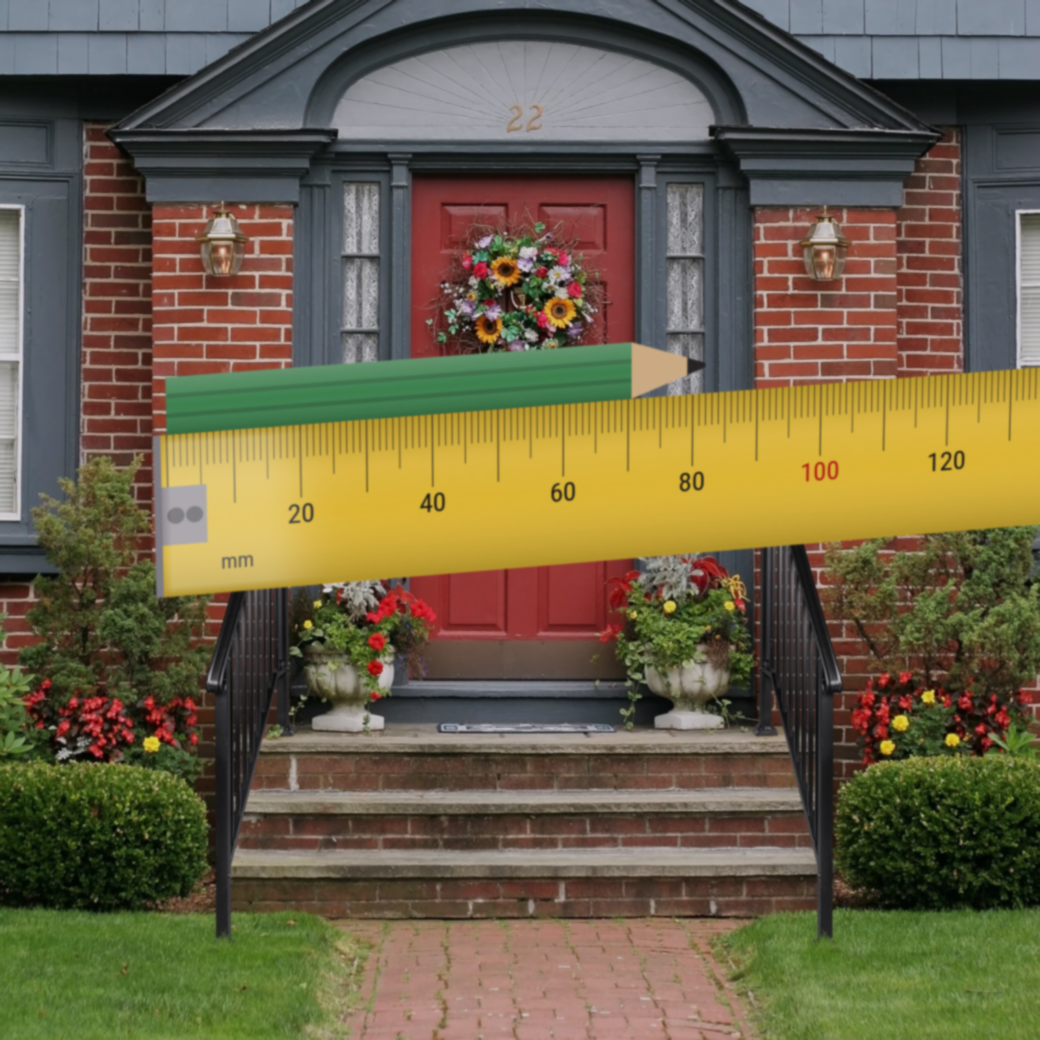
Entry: 82 mm
